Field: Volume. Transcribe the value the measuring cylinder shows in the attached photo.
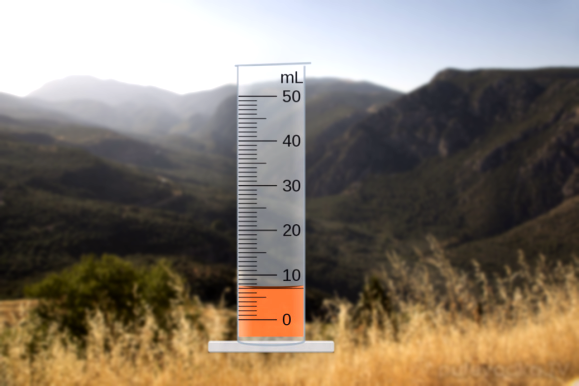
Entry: 7 mL
